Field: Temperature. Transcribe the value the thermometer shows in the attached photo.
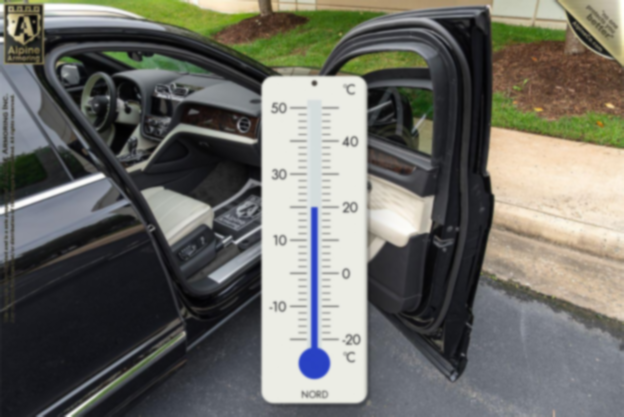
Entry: 20 °C
